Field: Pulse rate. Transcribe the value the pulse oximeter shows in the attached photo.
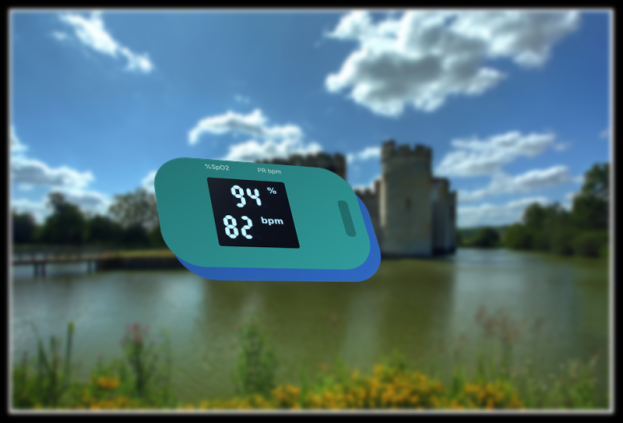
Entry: 82 bpm
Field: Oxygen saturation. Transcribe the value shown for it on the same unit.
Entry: 94 %
